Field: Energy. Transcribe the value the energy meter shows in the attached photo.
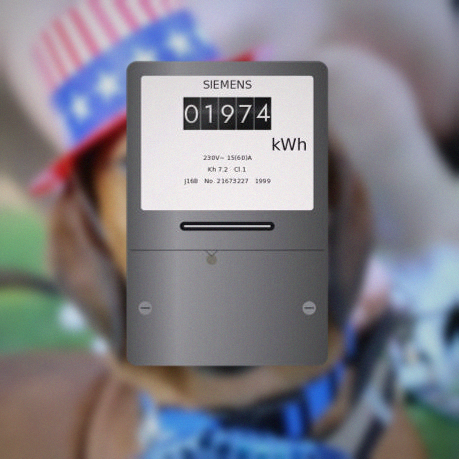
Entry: 1974 kWh
